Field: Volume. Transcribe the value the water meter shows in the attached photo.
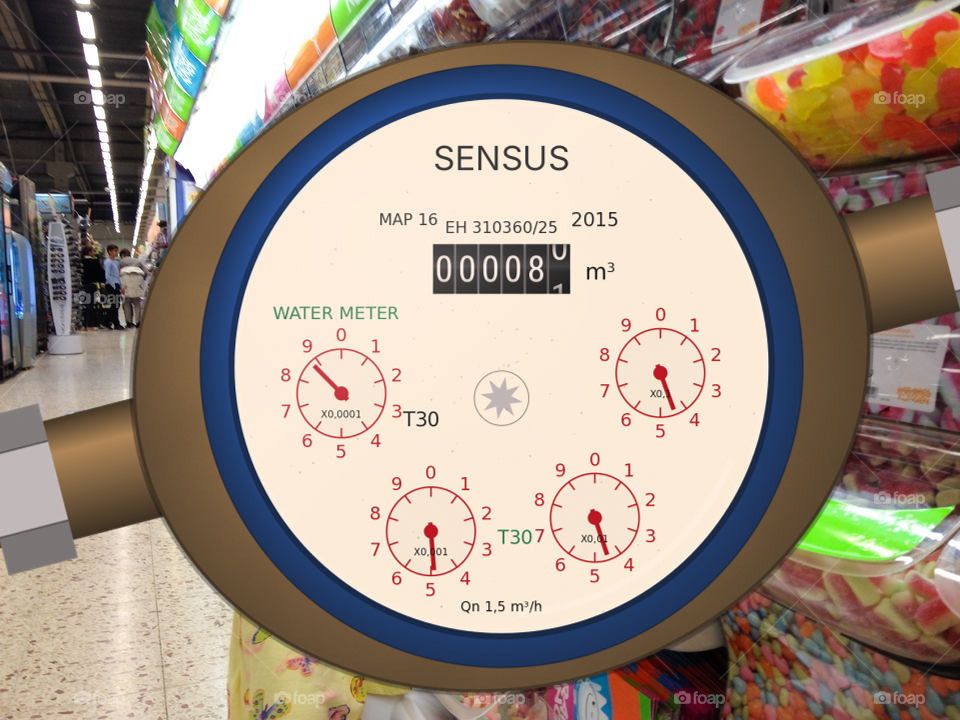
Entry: 80.4448 m³
